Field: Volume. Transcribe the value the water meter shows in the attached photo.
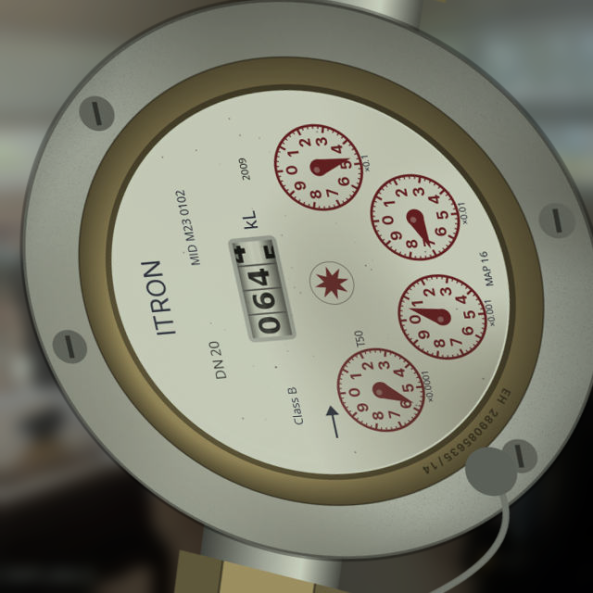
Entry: 644.4705 kL
